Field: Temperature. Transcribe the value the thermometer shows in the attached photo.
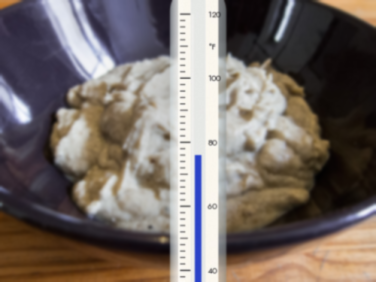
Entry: 76 °F
